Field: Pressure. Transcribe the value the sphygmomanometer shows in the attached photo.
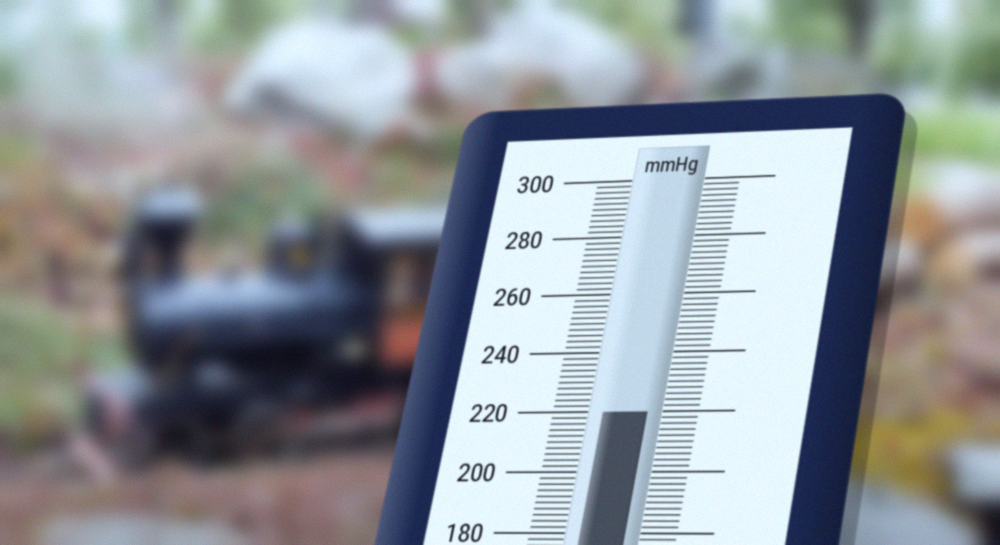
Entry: 220 mmHg
